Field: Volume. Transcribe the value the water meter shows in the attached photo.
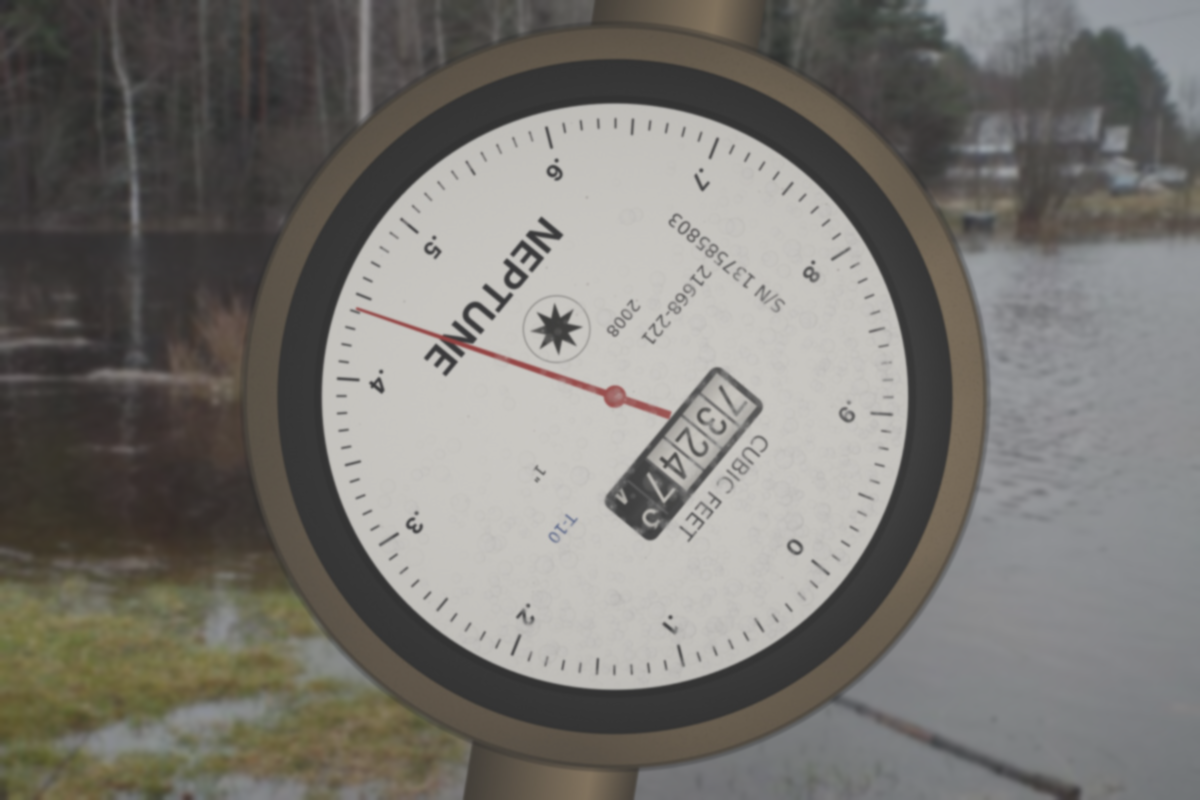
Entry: 732473.44 ft³
